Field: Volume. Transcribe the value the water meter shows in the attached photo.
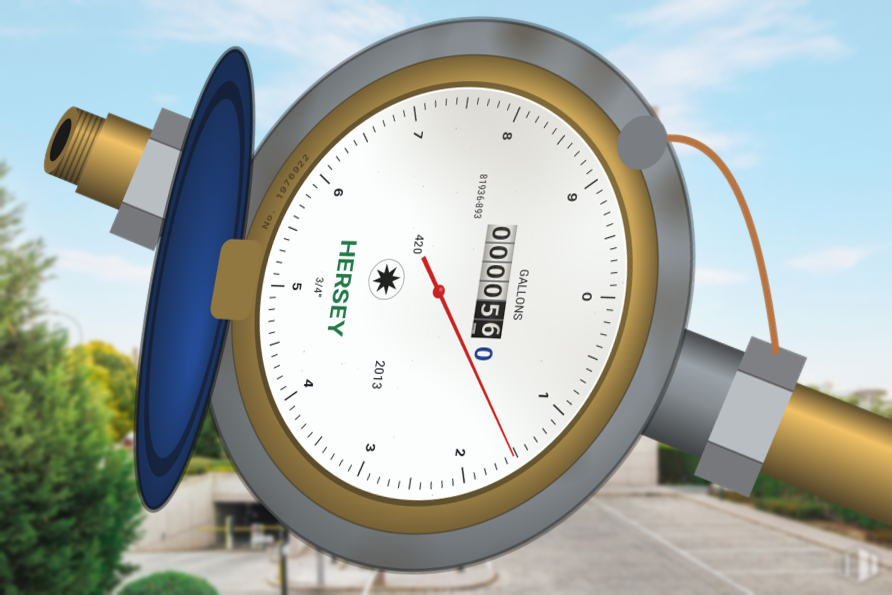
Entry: 561.5 gal
